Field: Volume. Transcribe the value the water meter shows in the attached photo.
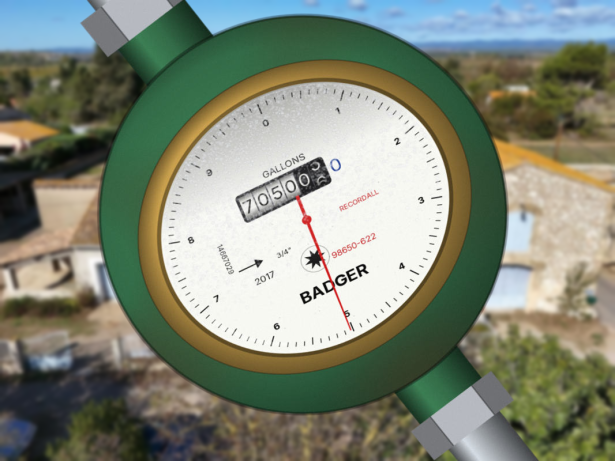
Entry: 7050055.0 gal
